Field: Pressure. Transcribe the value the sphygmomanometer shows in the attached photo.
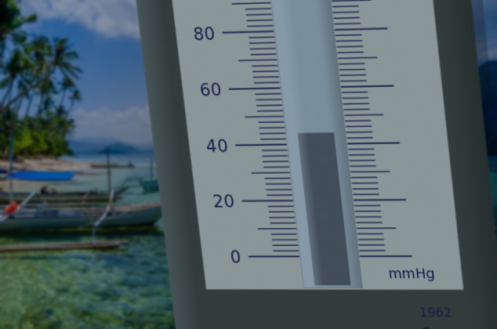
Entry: 44 mmHg
